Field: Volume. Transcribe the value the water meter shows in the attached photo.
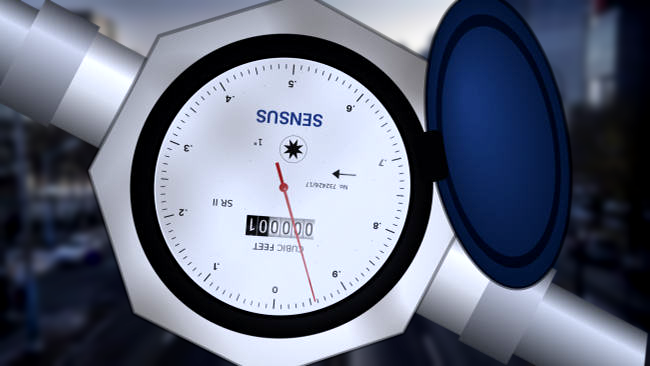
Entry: 0.94 ft³
